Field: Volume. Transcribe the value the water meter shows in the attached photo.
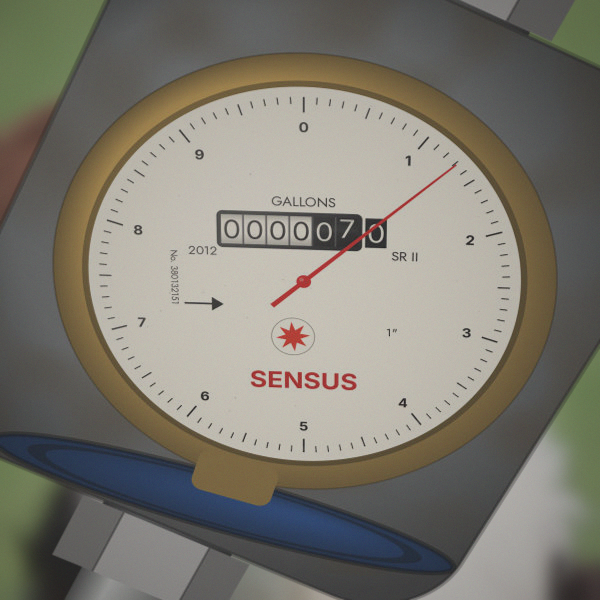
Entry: 71.3 gal
